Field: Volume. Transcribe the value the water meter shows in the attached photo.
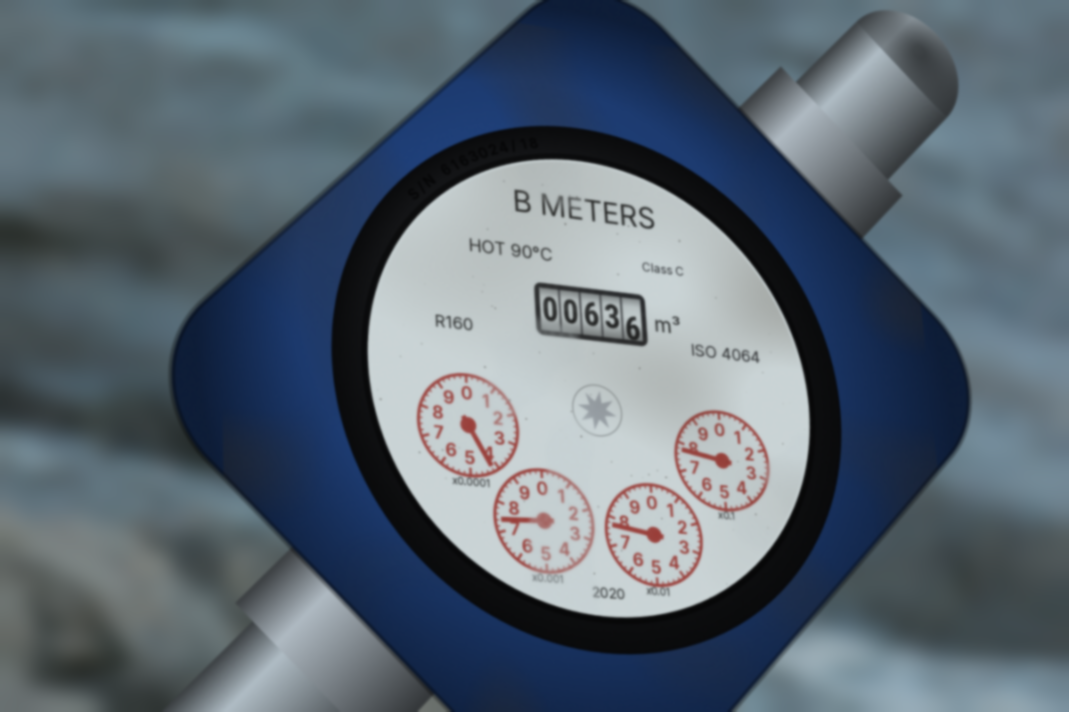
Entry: 635.7774 m³
